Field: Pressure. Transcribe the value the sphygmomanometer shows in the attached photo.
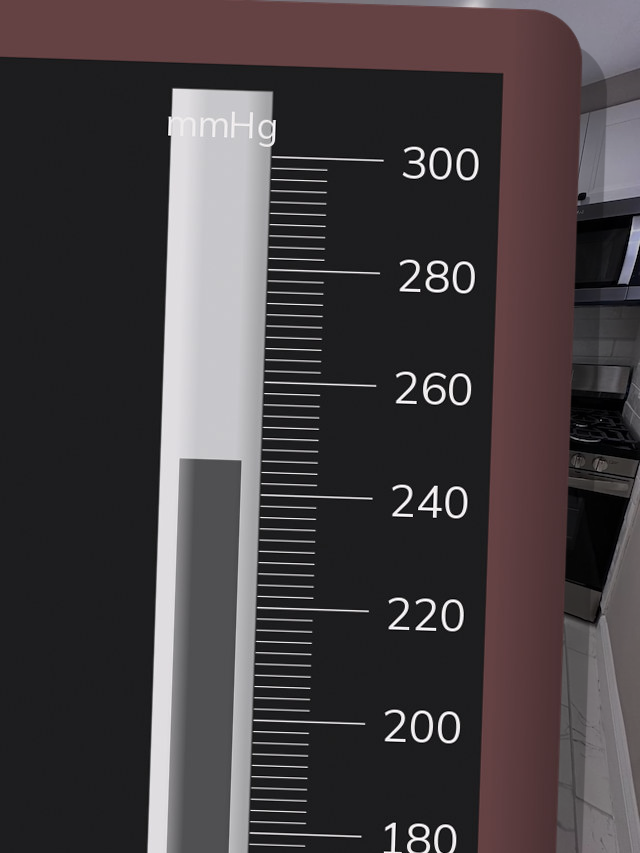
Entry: 246 mmHg
